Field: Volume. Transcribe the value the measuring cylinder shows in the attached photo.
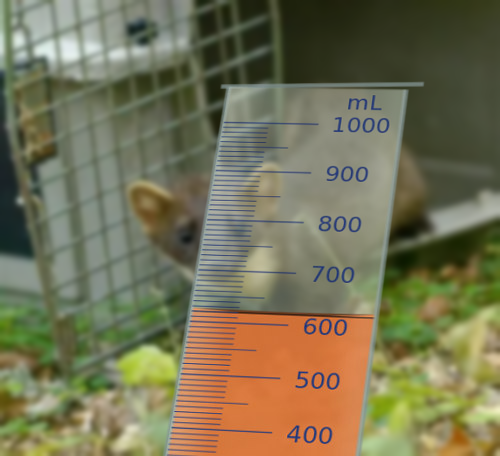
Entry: 620 mL
